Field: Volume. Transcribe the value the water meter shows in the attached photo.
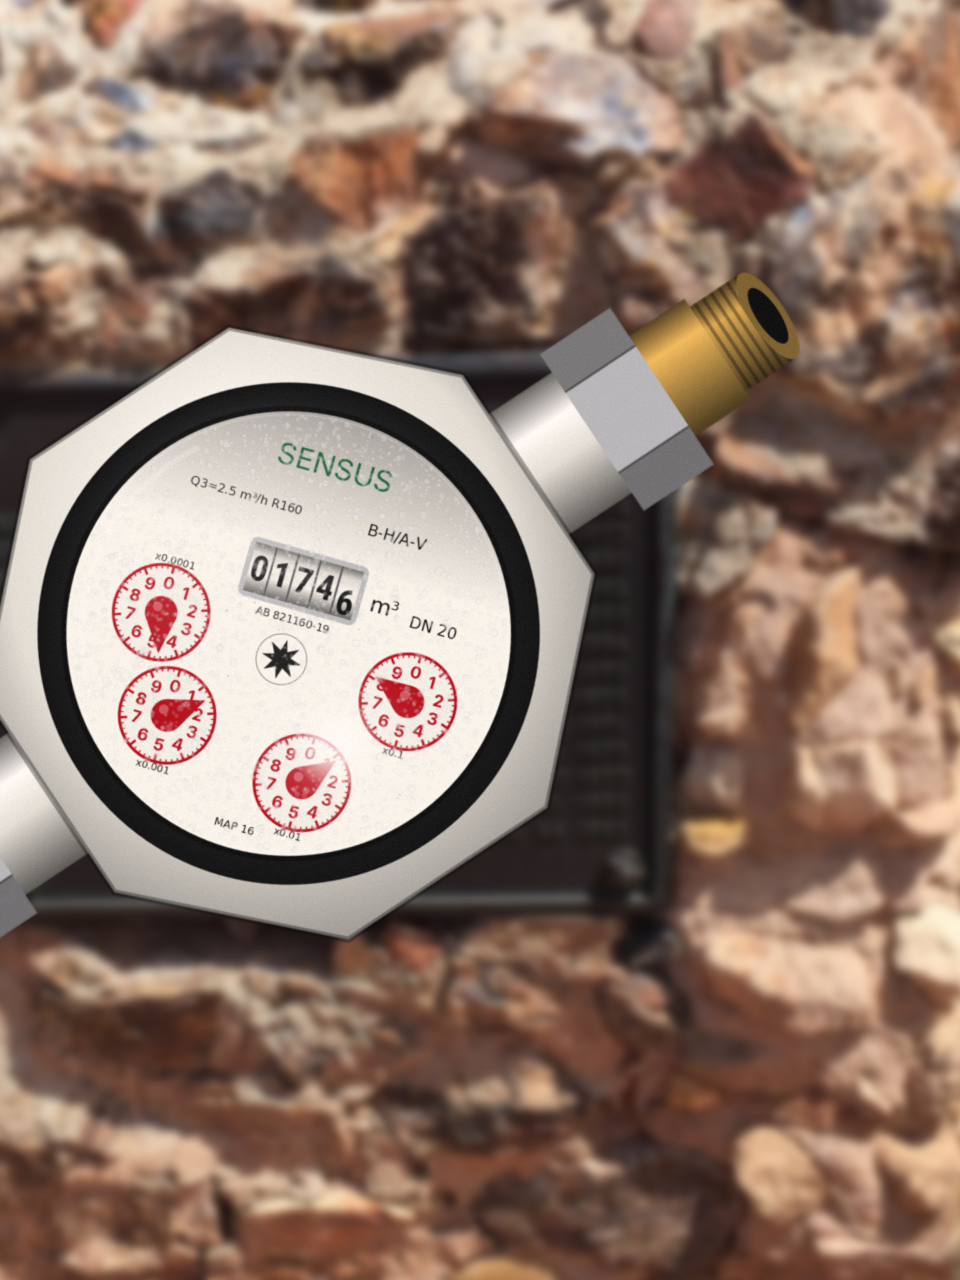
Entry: 1745.8114 m³
